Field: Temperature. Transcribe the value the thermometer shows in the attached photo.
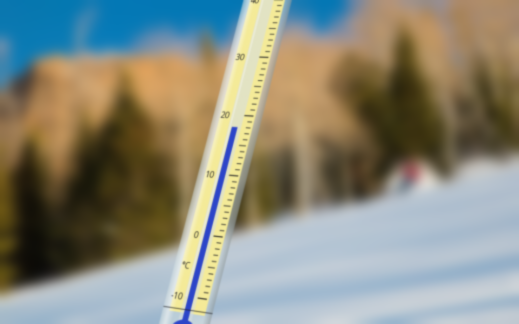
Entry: 18 °C
